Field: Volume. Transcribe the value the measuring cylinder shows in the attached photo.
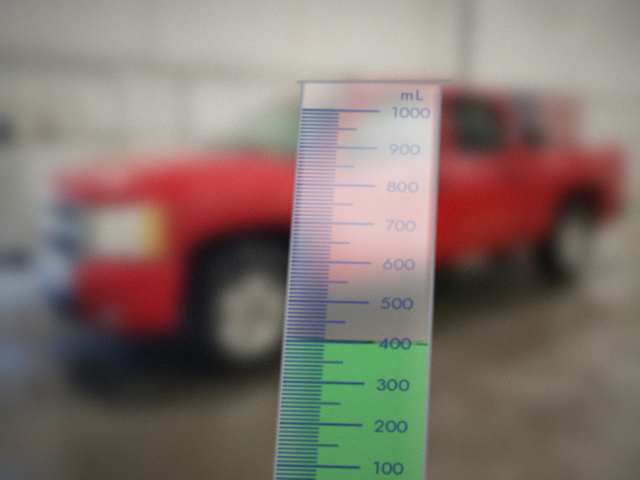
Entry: 400 mL
